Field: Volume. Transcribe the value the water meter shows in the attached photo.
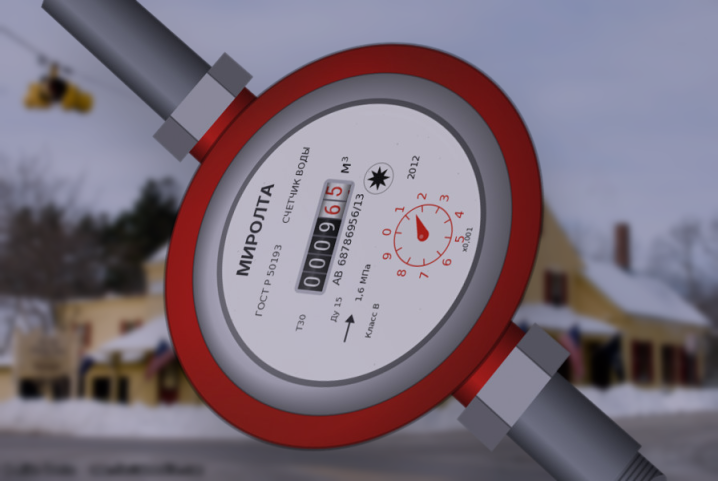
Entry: 9.651 m³
